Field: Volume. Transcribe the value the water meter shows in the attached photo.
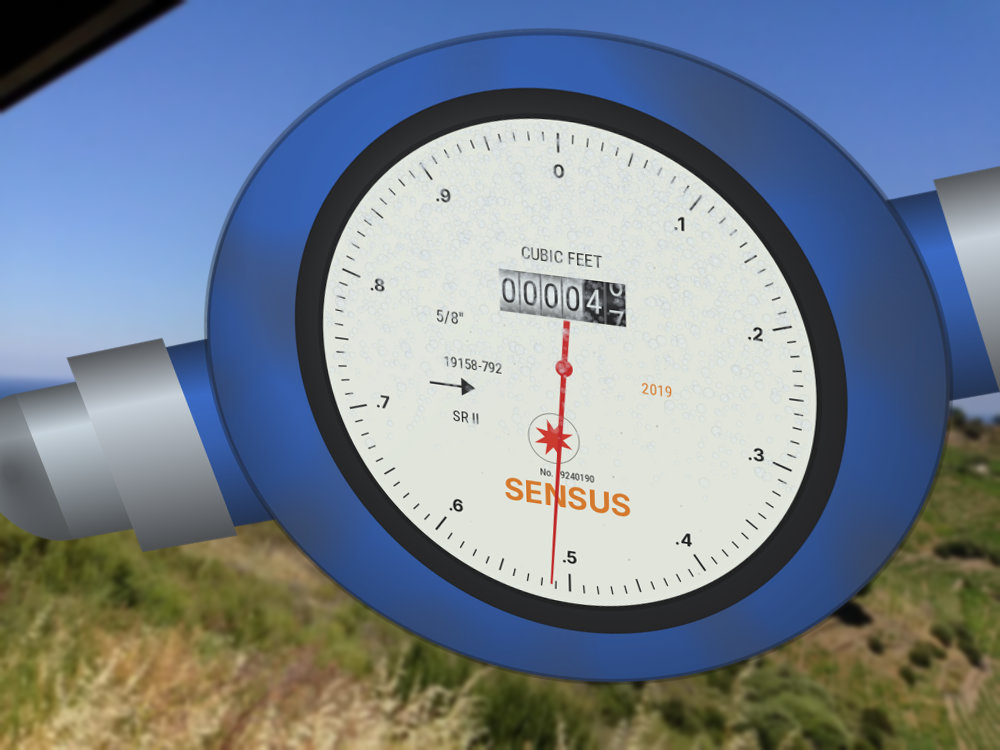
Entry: 46.51 ft³
